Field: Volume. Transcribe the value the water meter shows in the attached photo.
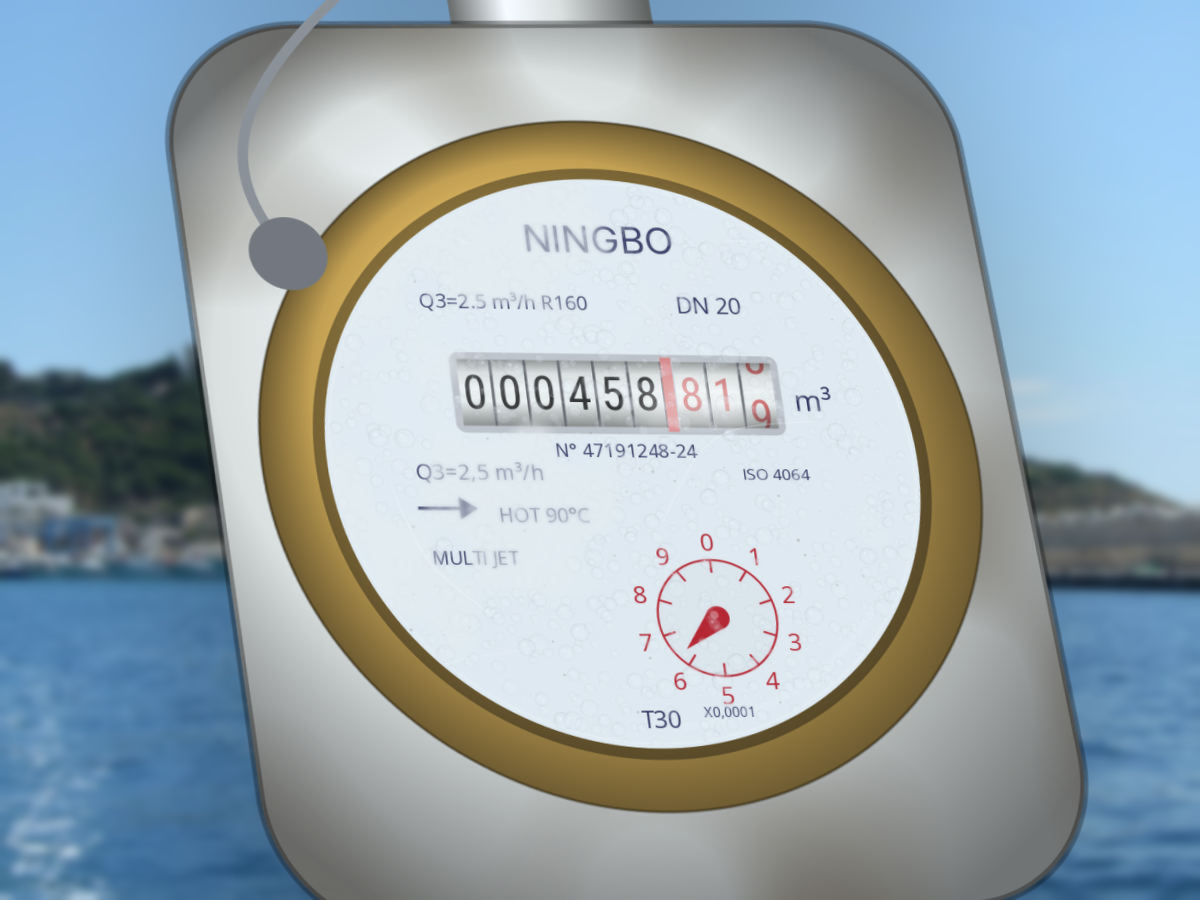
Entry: 458.8186 m³
